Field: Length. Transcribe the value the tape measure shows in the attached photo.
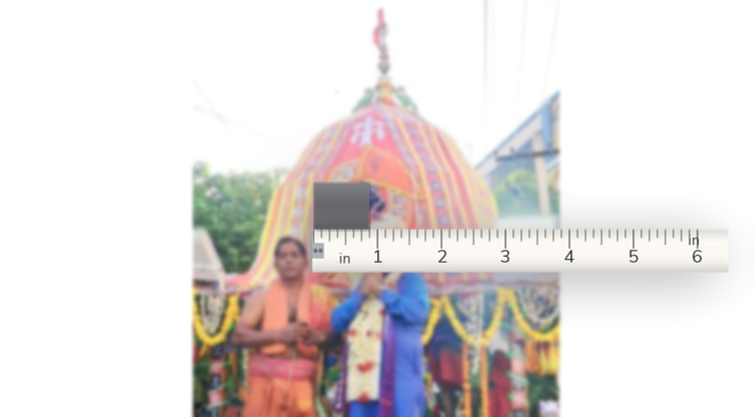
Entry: 0.875 in
